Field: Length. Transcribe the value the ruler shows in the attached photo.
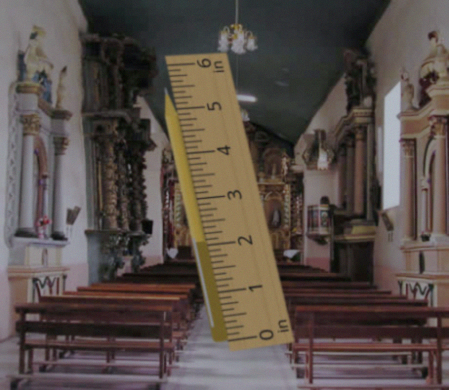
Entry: 5.5 in
